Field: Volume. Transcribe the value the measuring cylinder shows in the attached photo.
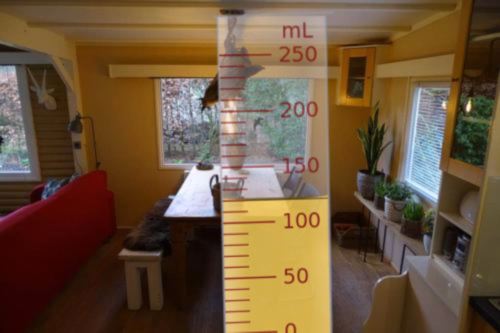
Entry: 120 mL
